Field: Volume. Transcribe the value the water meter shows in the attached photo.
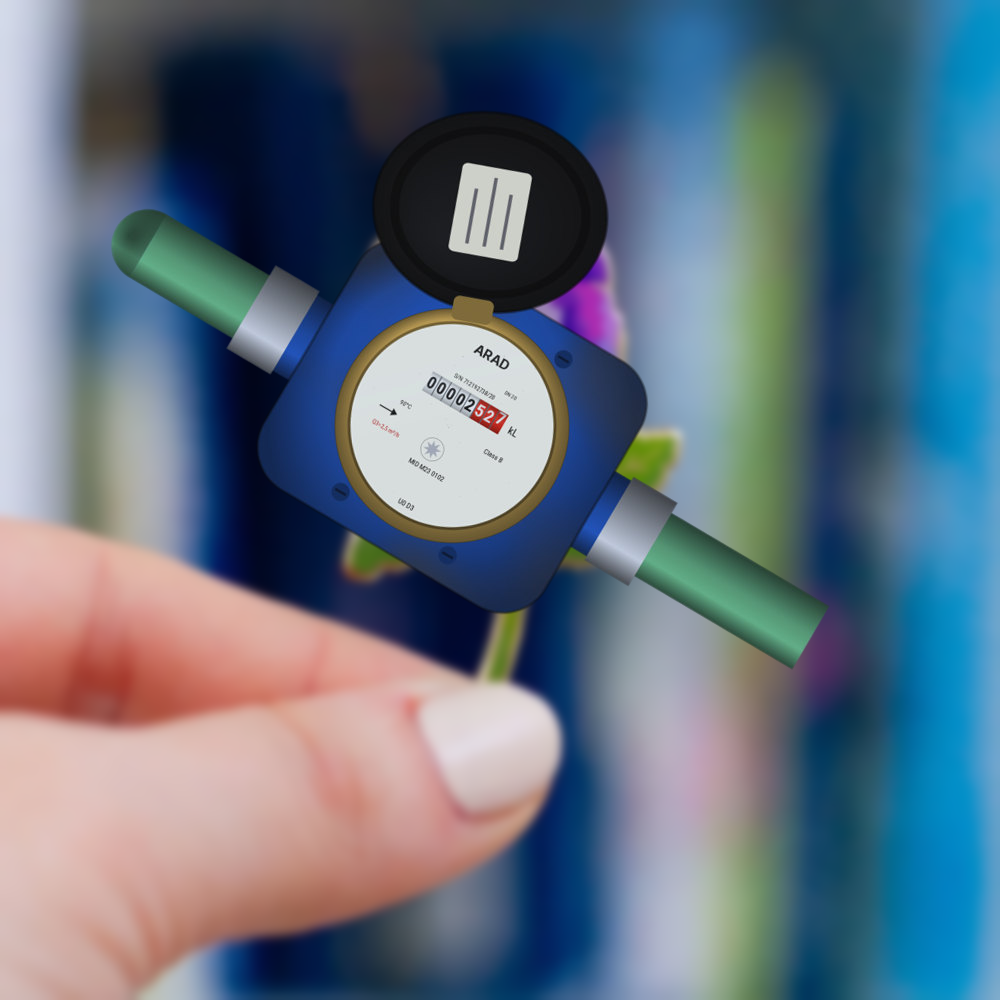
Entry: 2.527 kL
